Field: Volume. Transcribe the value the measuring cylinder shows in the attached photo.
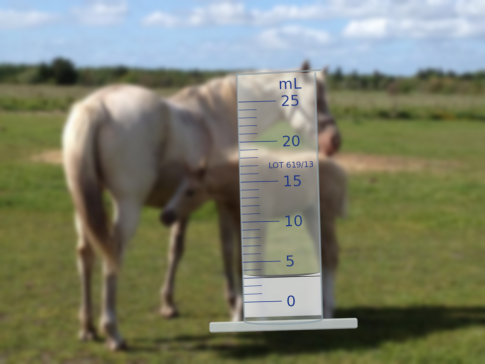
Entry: 3 mL
